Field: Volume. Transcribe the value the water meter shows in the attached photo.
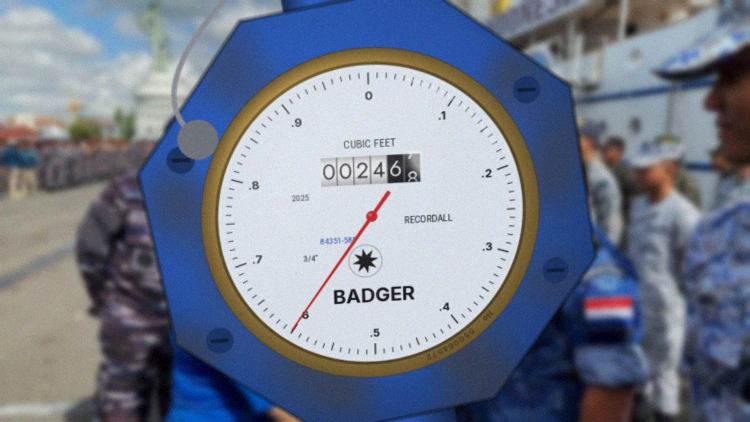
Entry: 2467.60 ft³
